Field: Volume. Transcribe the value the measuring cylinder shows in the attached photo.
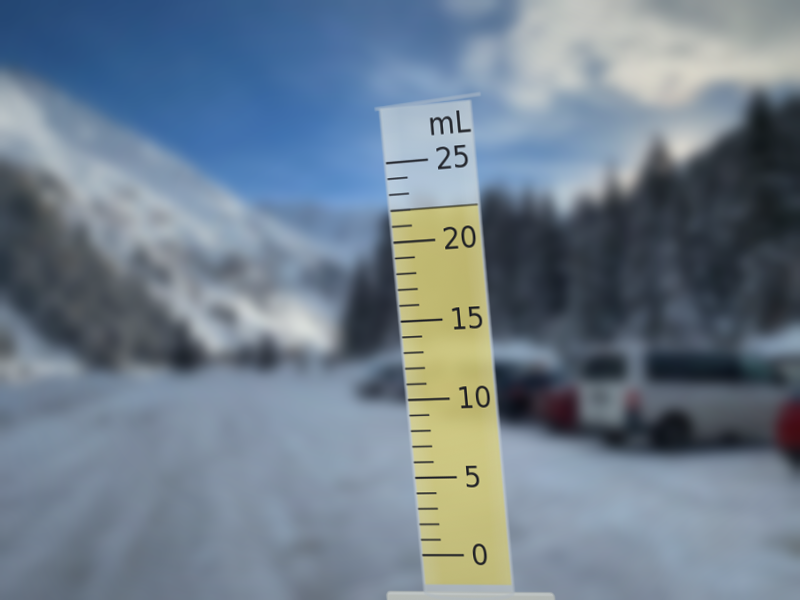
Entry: 22 mL
